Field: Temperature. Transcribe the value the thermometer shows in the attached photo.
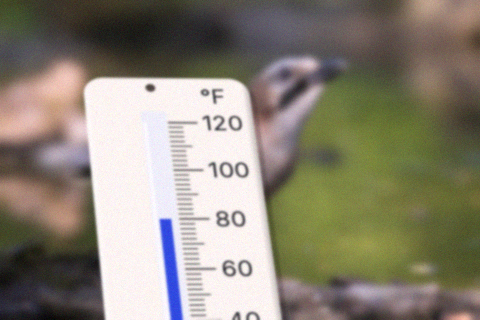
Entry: 80 °F
